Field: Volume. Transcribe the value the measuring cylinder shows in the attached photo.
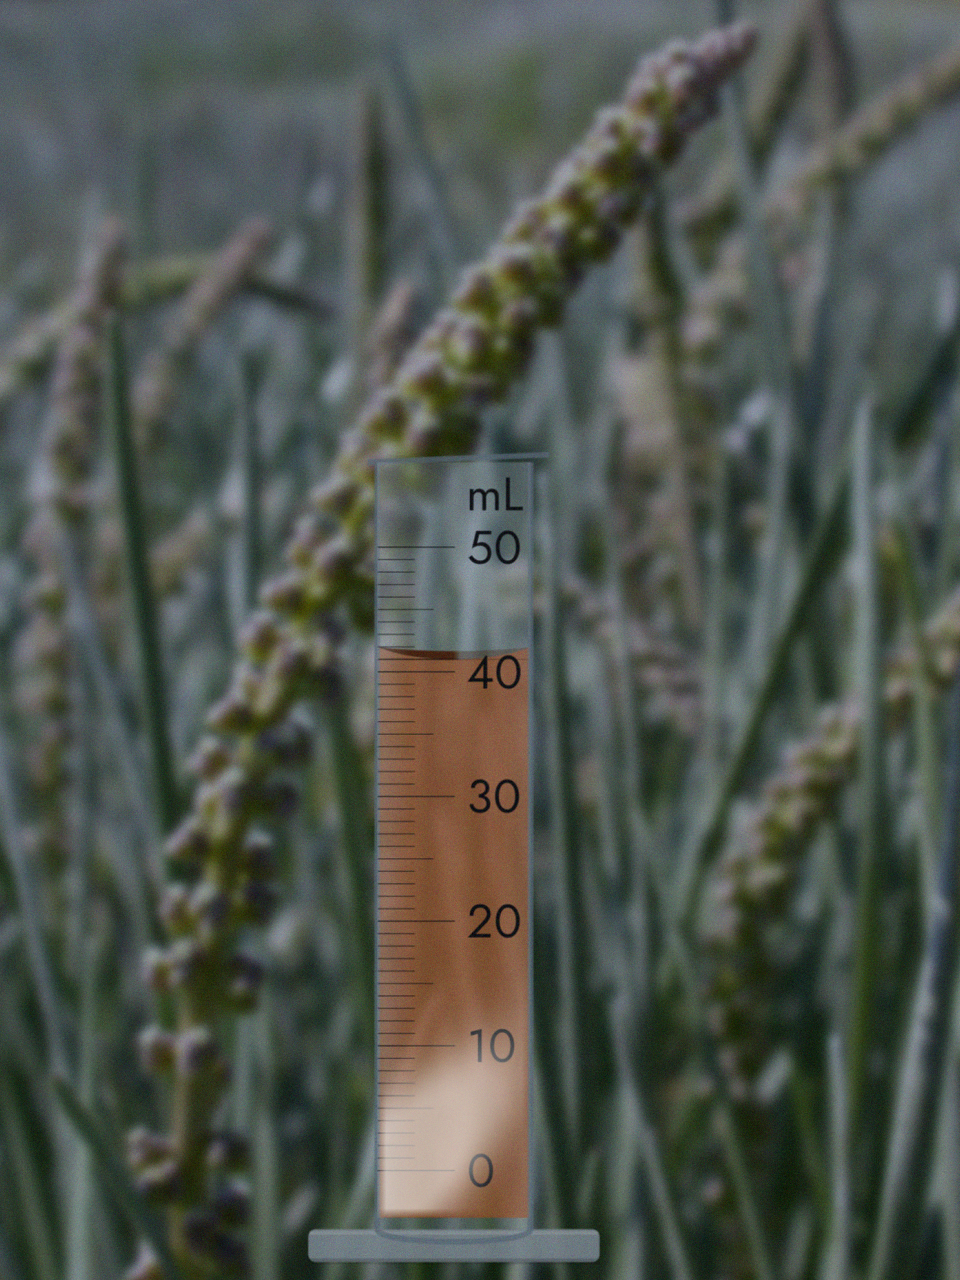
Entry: 41 mL
